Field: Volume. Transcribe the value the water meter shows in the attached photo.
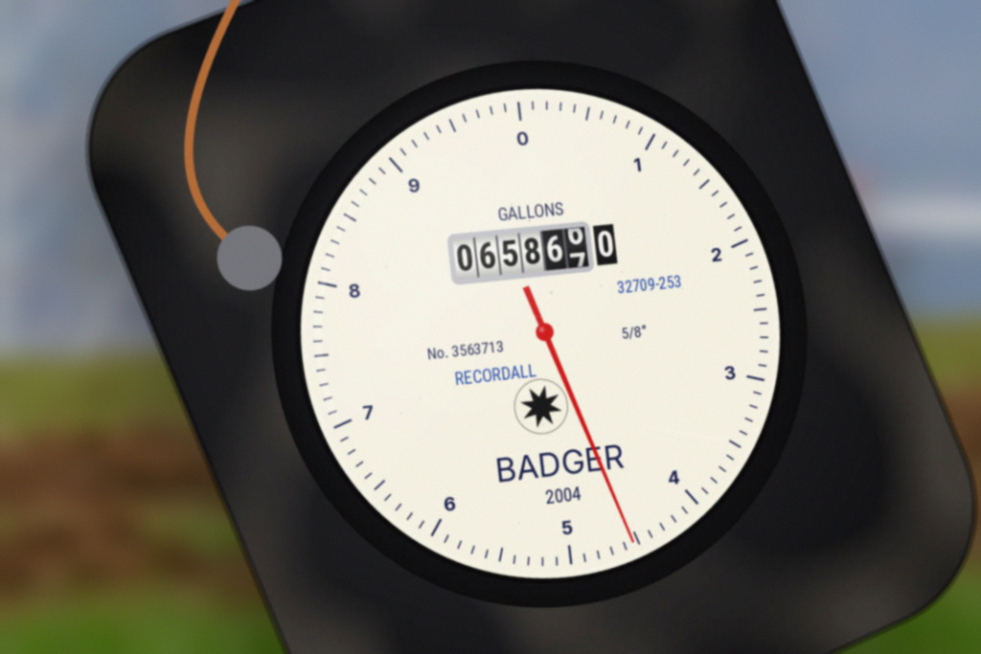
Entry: 658664.5 gal
